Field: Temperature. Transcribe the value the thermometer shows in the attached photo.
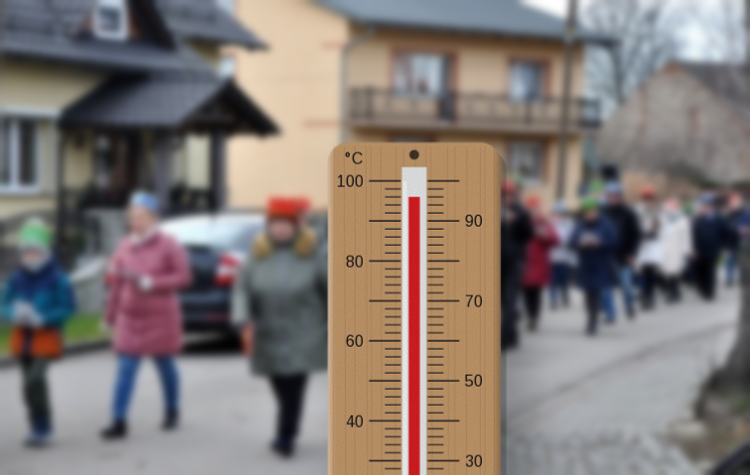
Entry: 96 °C
